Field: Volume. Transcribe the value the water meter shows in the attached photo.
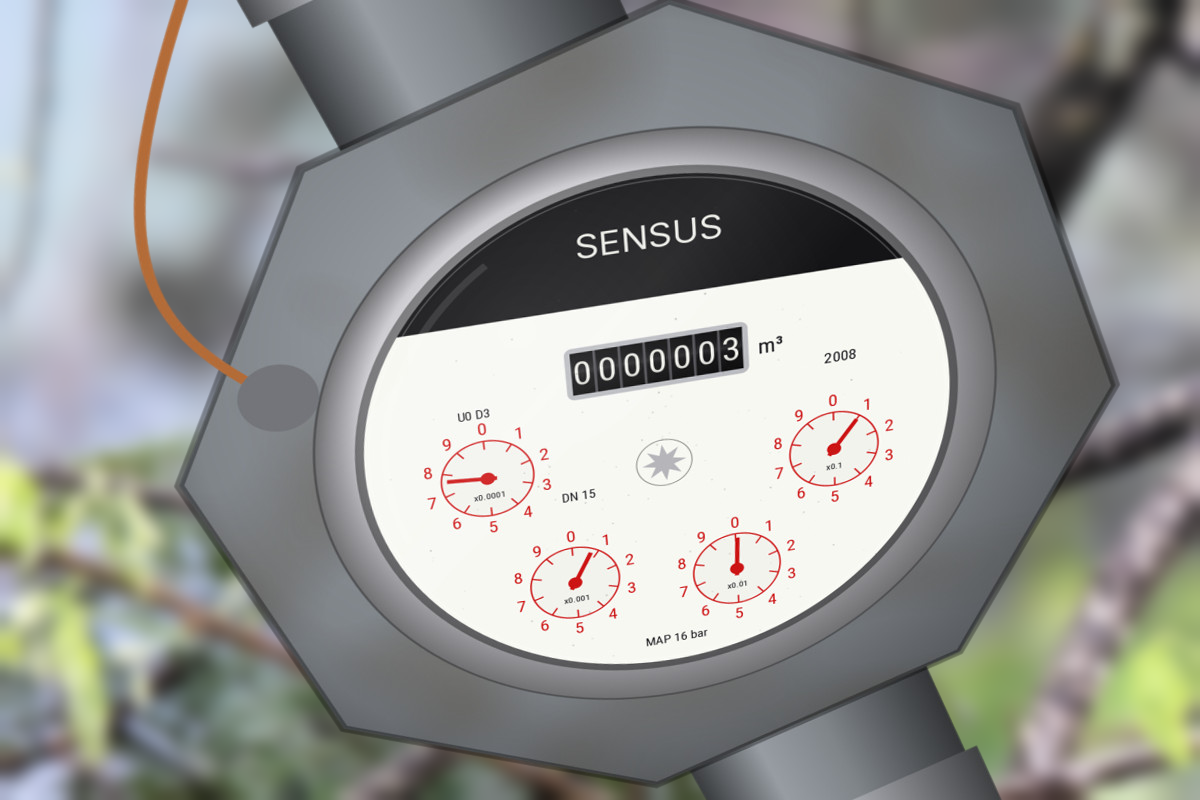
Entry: 3.1007 m³
